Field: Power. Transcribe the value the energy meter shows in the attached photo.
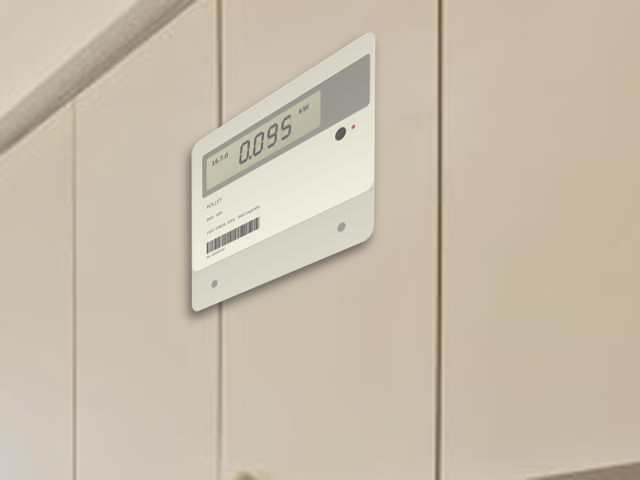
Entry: 0.095 kW
